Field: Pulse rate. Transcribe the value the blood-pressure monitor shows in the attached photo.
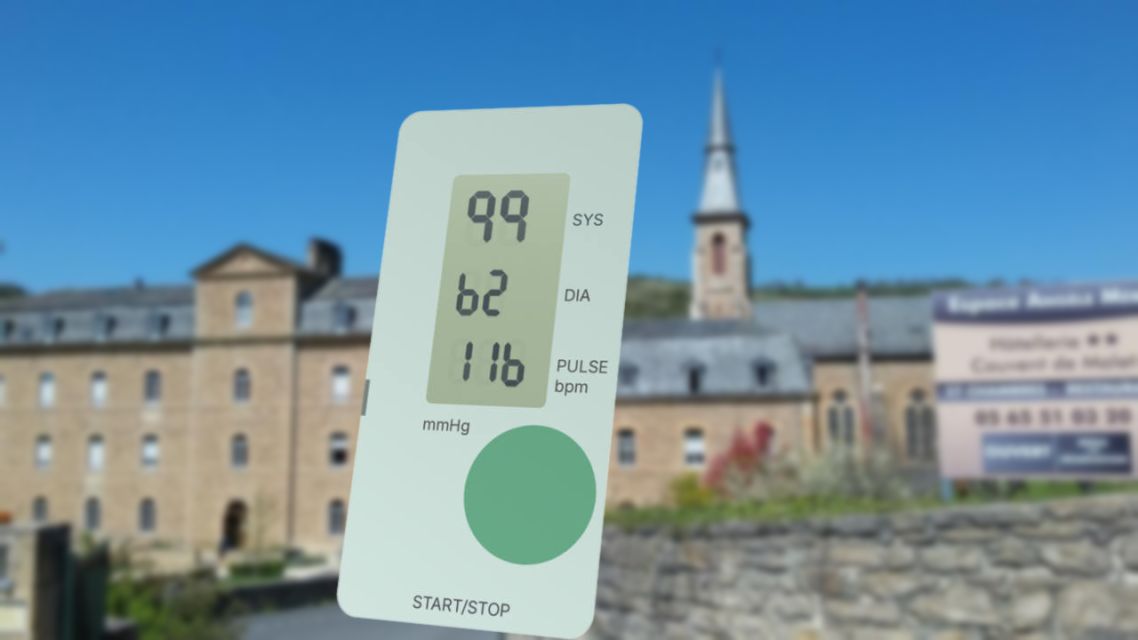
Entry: 116 bpm
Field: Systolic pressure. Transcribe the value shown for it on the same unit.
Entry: 99 mmHg
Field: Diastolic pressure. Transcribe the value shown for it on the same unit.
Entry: 62 mmHg
